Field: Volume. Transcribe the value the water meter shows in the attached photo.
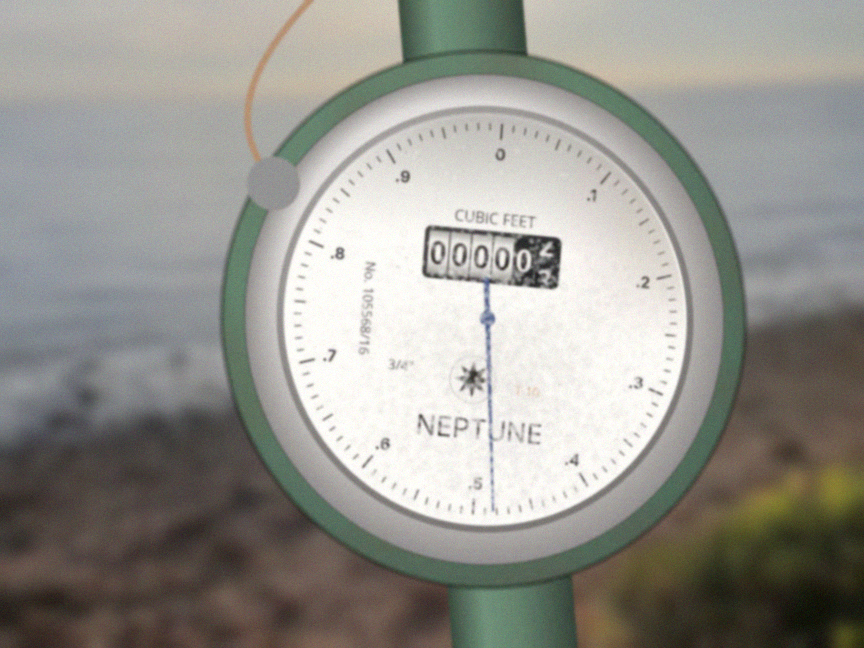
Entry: 2.48 ft³
